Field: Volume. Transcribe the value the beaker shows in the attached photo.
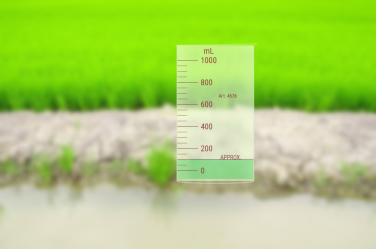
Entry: 100 mL
